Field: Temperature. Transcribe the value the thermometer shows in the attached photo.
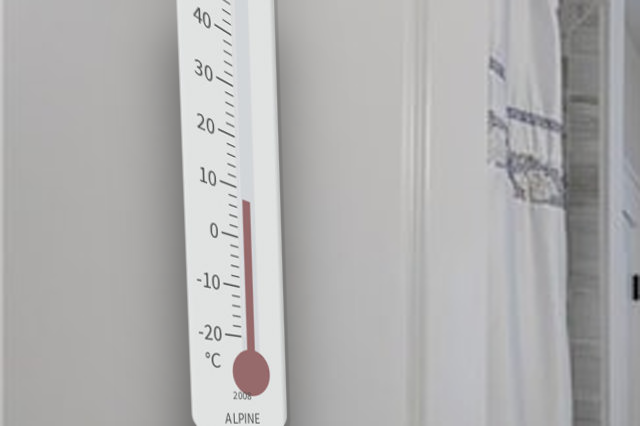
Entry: 8 °C
